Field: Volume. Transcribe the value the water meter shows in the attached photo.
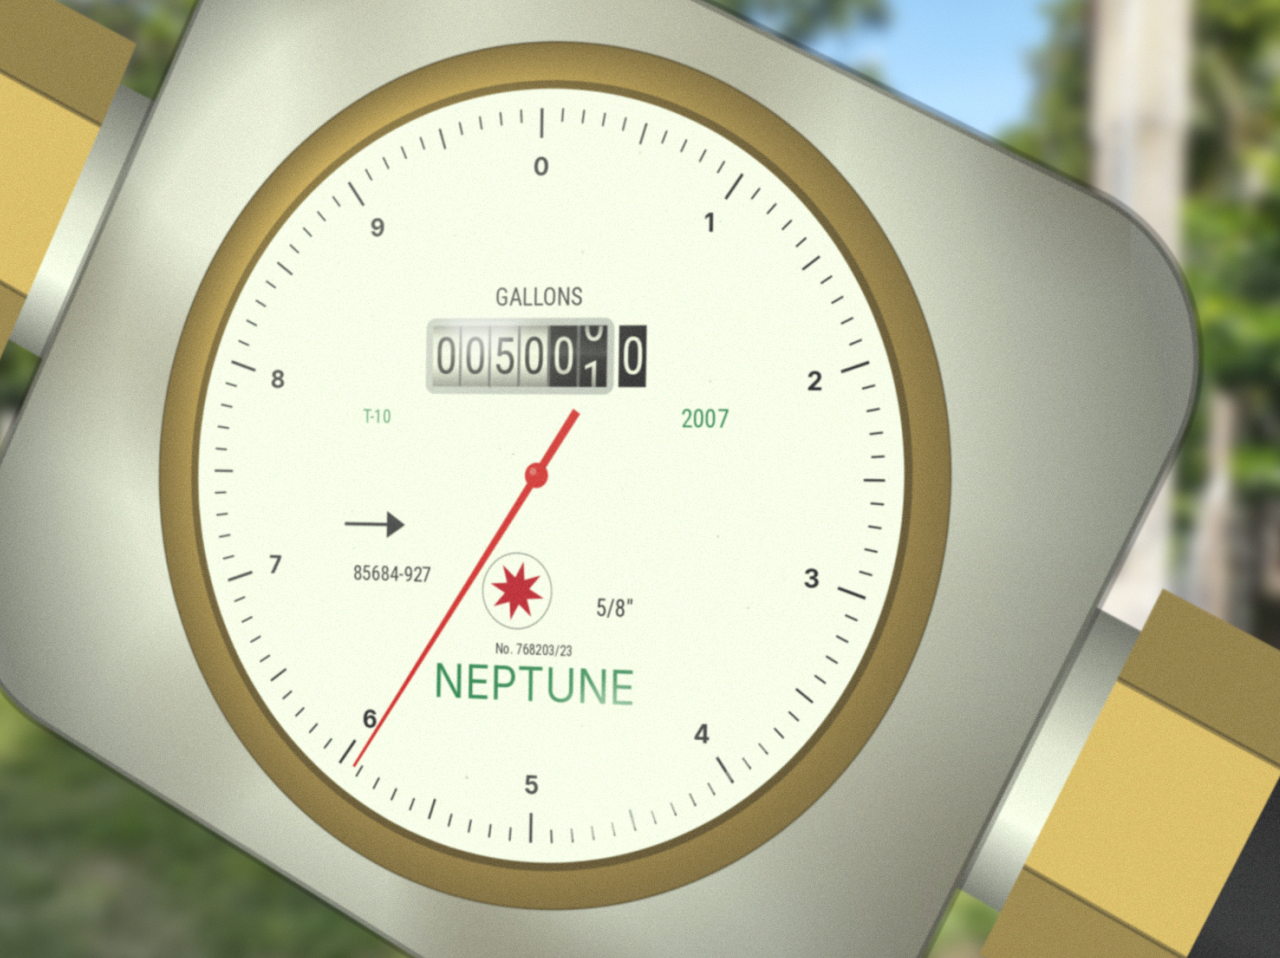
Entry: 50005.9 gal
